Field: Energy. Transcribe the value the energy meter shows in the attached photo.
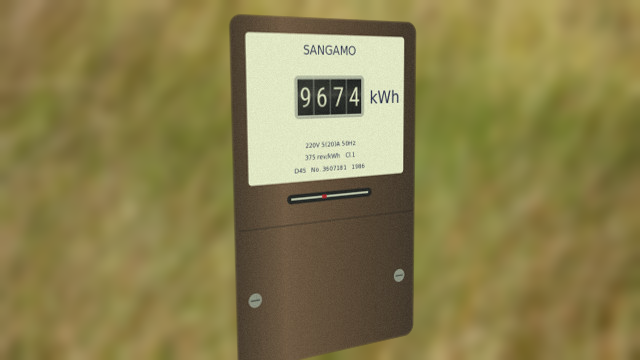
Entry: 9674 kWh
